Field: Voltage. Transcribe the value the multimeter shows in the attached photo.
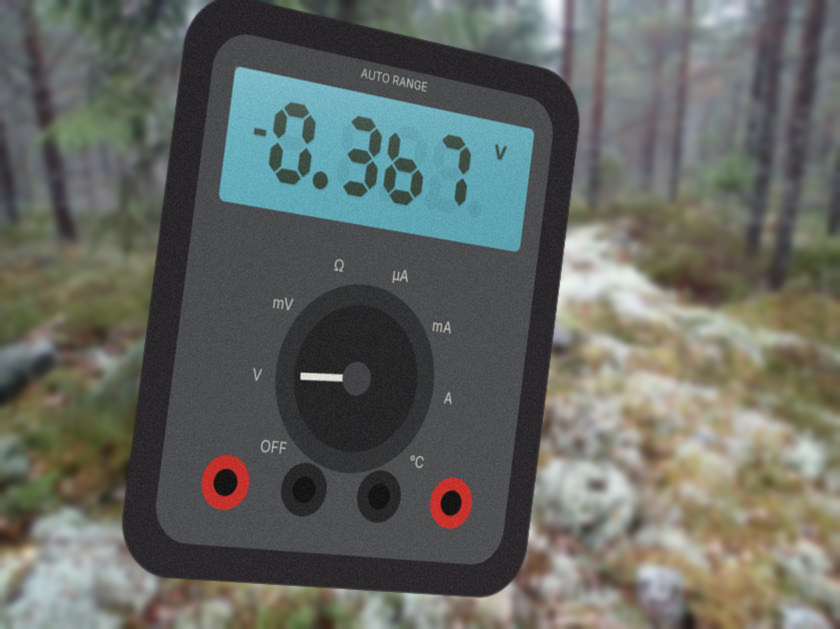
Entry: -0.367 V
